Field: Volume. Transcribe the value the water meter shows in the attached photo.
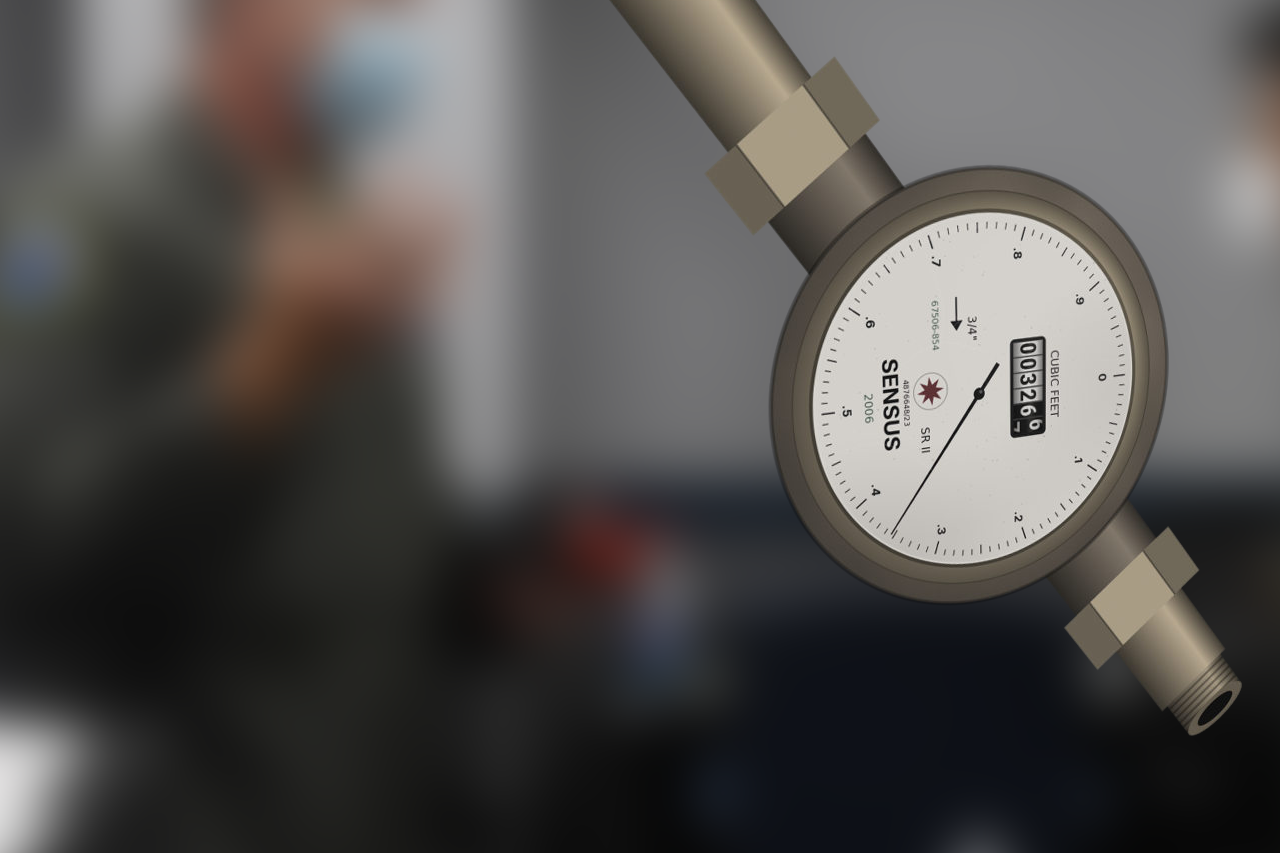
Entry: 3266.35 ft³
